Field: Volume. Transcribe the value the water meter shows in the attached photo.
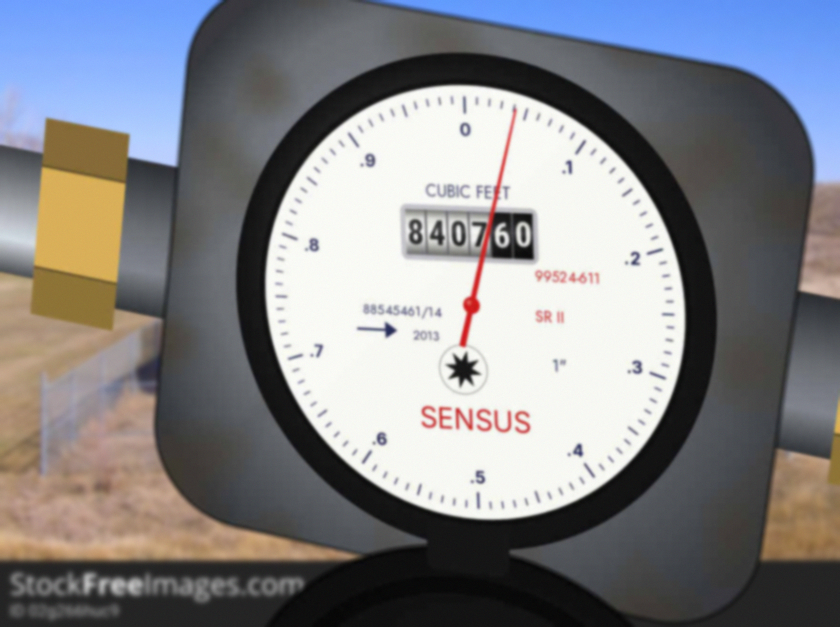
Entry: 840760.04 ft³
